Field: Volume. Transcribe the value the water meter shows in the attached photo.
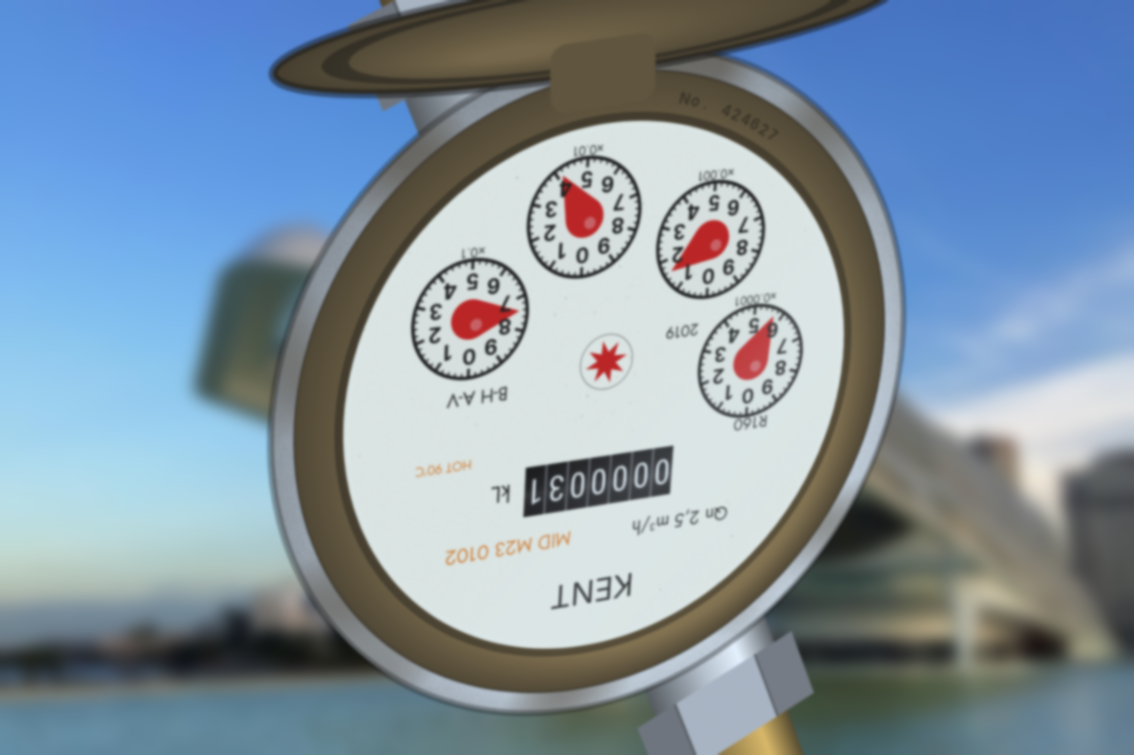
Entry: 31.7415 kL
